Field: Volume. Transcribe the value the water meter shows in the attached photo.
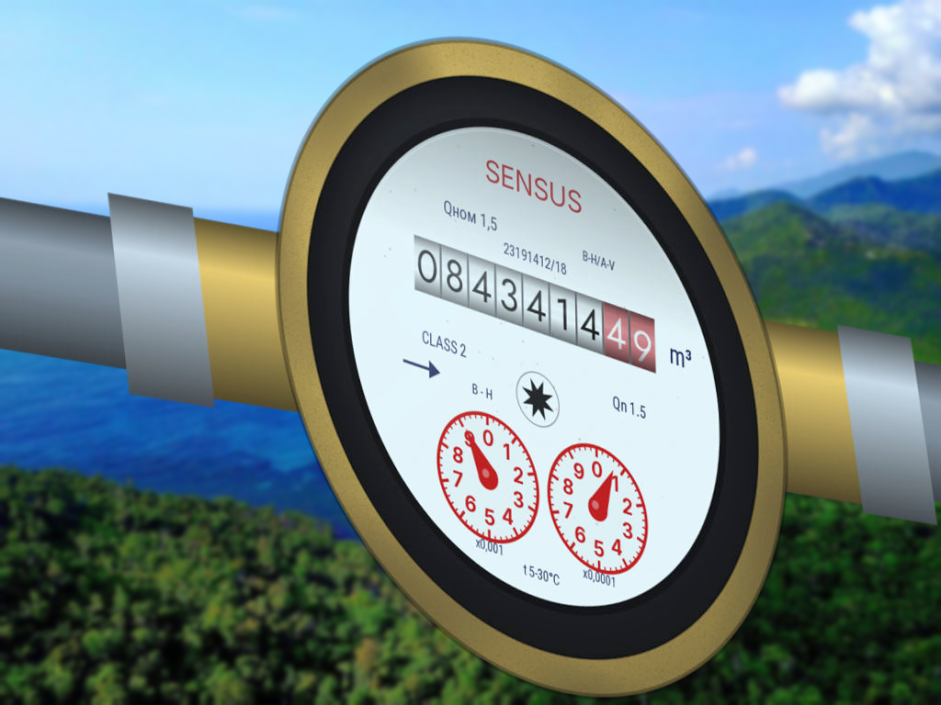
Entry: 843414.4890 m³
